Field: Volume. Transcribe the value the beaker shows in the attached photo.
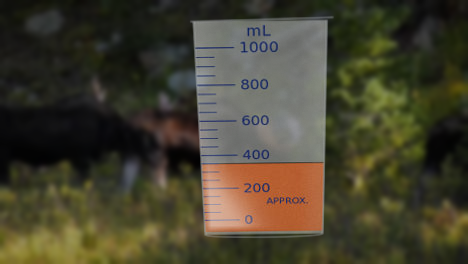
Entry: 350 mL
